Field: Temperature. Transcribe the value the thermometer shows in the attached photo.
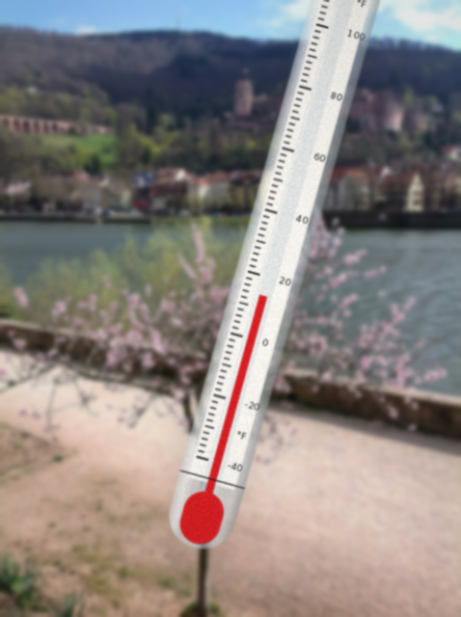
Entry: 14 °F
